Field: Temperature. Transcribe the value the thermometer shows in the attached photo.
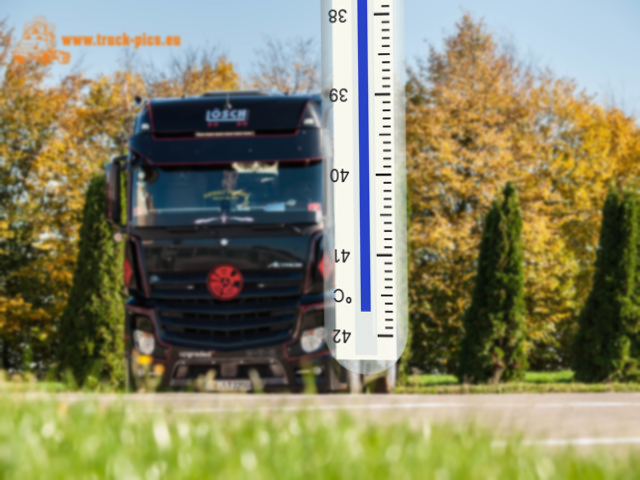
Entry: 41.7 °C
